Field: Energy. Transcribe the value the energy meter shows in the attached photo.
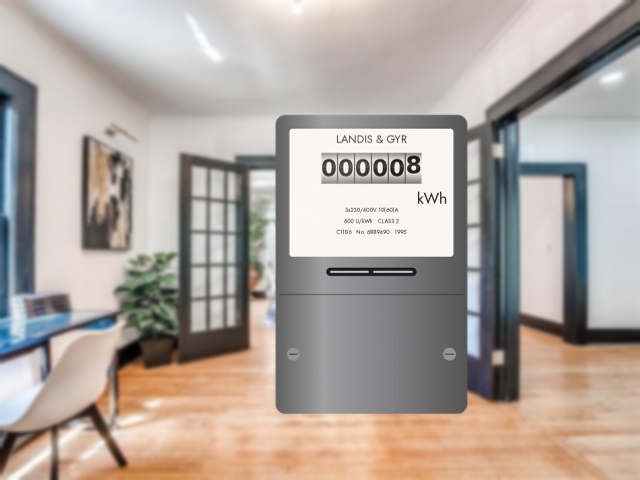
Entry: 8 kWh
